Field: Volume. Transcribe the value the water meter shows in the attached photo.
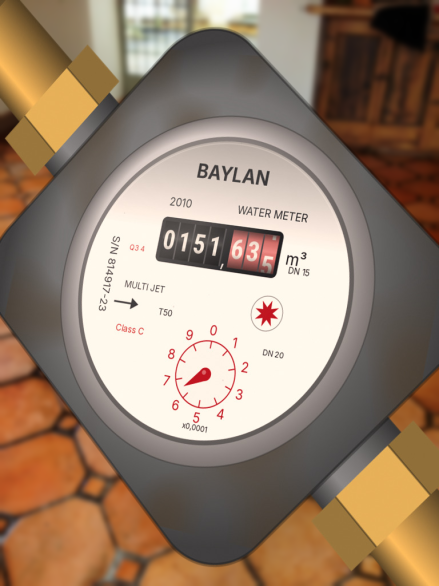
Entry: 151.6346 m³
